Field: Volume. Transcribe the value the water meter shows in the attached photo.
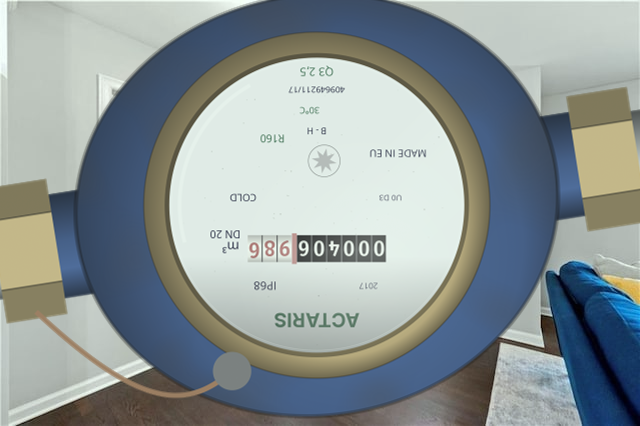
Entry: 406.986 m³
